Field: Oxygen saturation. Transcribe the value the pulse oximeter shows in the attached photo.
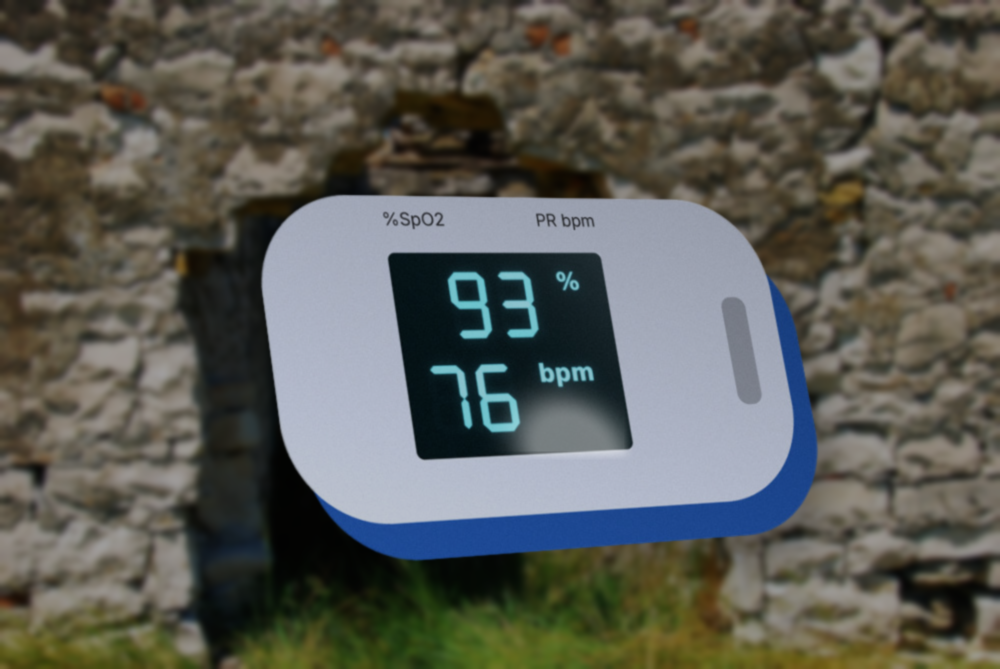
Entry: 93 %
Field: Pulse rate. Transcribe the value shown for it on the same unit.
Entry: 76 bpm
